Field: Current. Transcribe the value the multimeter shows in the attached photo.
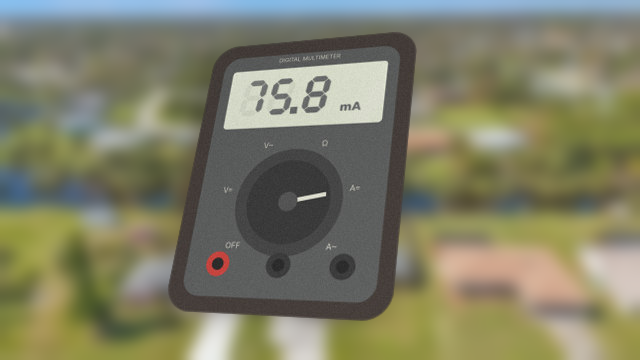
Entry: 75.8 mA
